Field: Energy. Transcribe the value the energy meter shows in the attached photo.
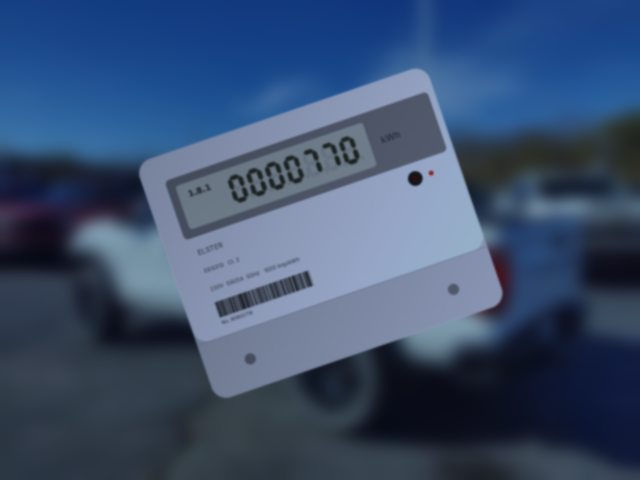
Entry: 770 kWh
